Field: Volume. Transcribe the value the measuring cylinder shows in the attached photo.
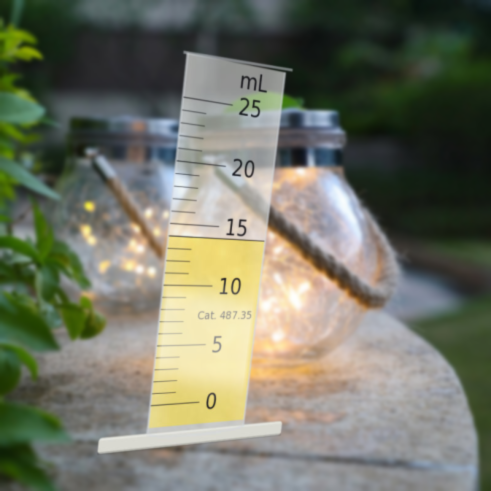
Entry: 14 mL
